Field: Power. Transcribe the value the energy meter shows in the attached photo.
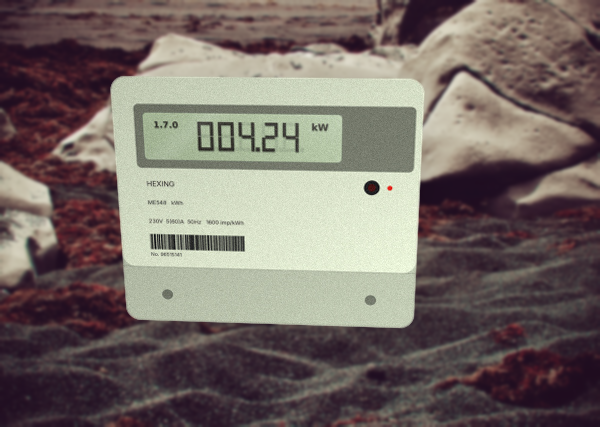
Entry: 4.24 kW
